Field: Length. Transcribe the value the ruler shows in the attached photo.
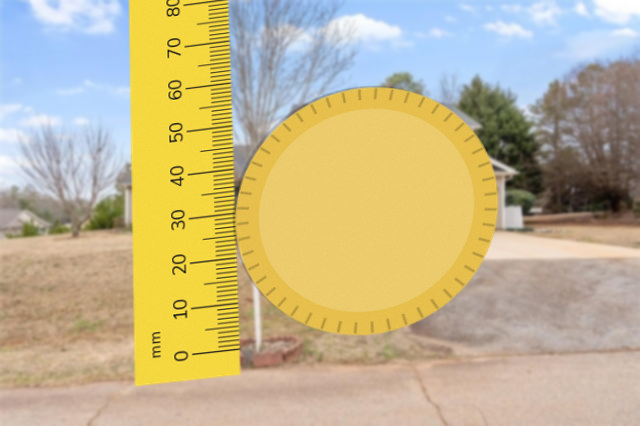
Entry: 55 mm
